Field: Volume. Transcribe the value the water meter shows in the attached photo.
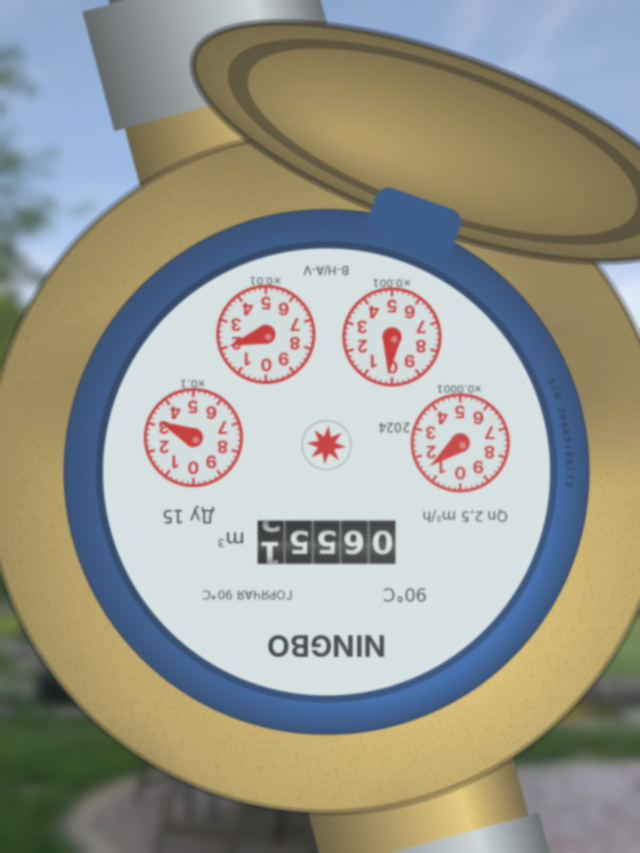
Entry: 6551.3201 m³
